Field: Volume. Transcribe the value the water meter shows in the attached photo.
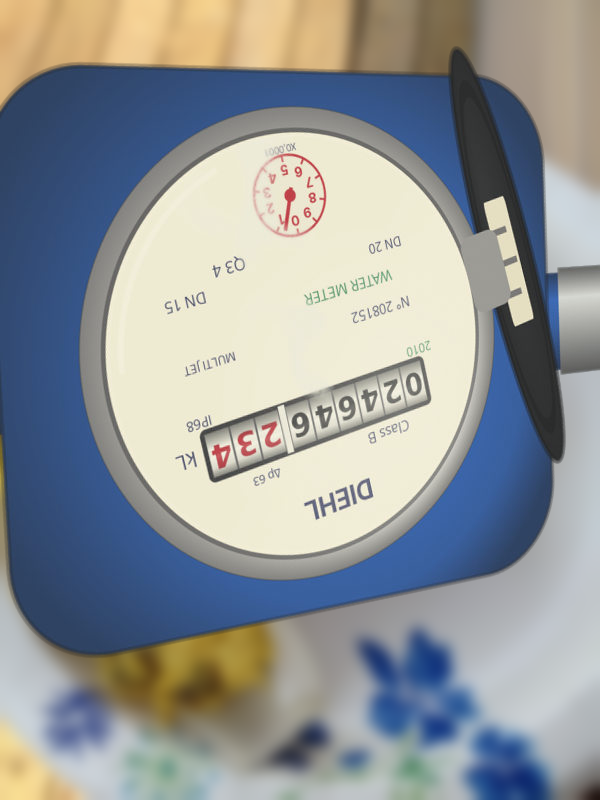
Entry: 24646.2340 kL
